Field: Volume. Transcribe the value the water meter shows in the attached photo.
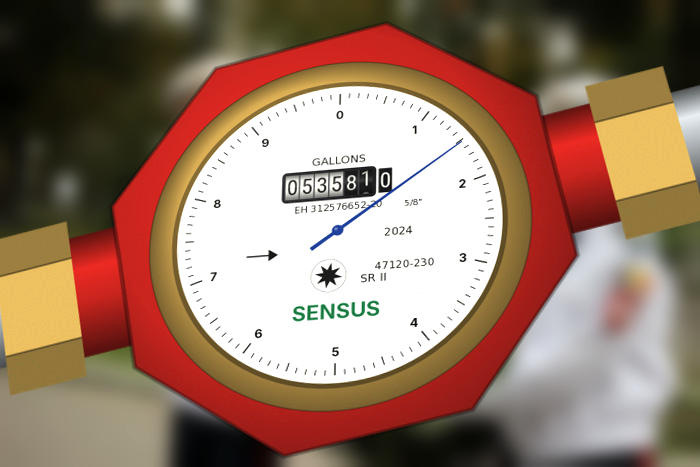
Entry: 535811.5 gal
